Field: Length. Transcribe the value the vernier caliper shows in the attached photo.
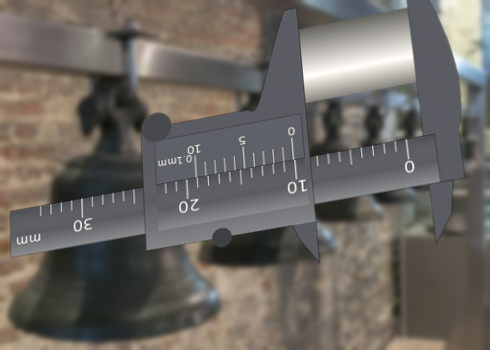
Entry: 10.1 mm
